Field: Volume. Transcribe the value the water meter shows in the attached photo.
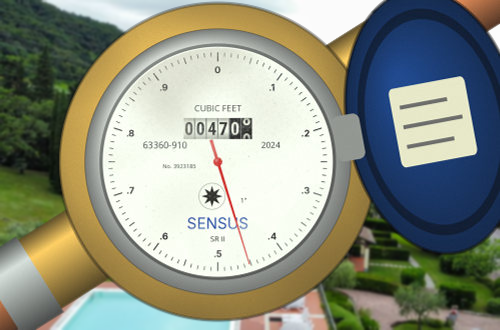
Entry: 4708.45 ft³
